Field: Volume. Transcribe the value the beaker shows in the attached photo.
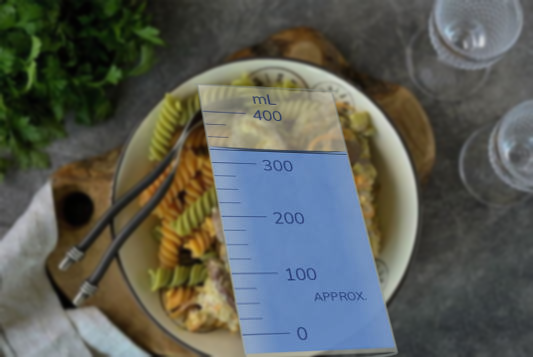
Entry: 325 mL
